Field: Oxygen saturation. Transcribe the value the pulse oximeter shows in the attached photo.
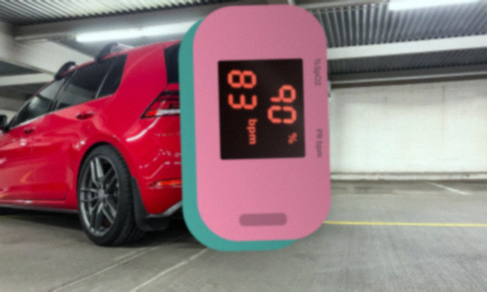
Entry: 90 %
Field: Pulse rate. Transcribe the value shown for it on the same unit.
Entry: 83 bpm
